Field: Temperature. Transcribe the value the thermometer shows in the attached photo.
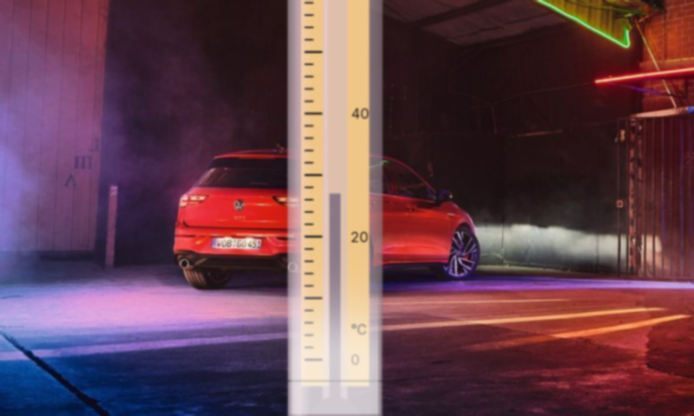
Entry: 27 °C
